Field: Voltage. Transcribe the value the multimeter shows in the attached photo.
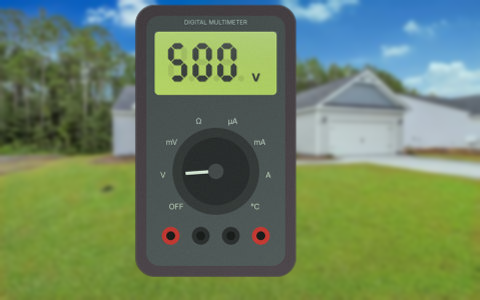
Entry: 500 V
